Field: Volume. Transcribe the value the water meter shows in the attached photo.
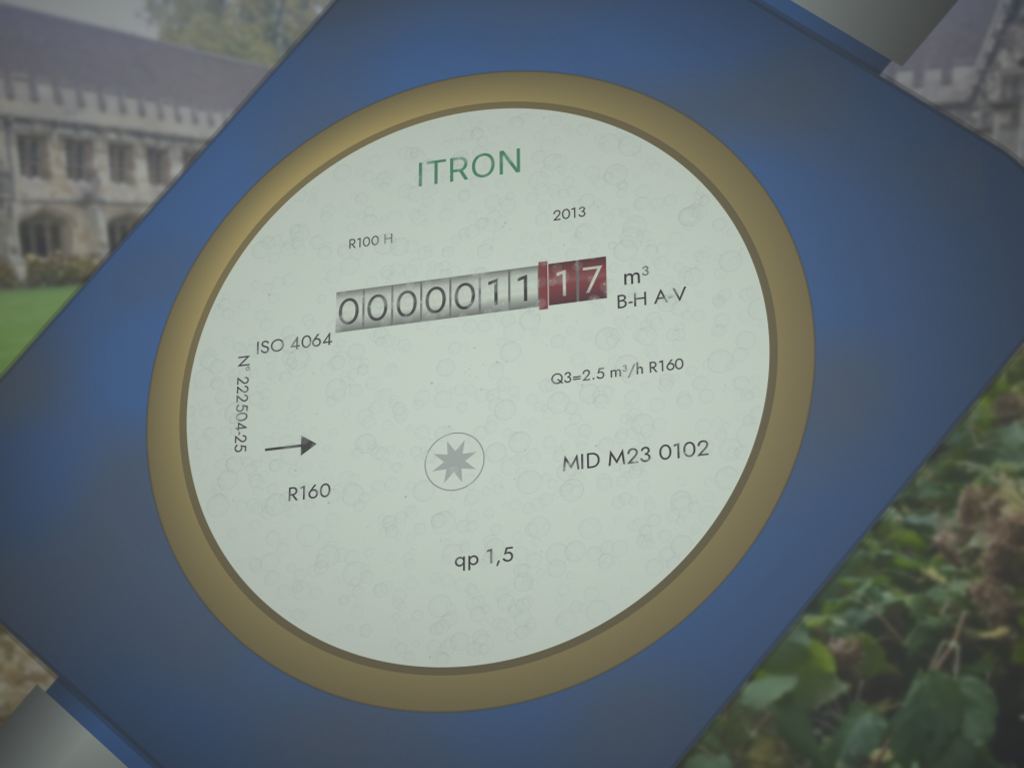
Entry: 11.17 m³
